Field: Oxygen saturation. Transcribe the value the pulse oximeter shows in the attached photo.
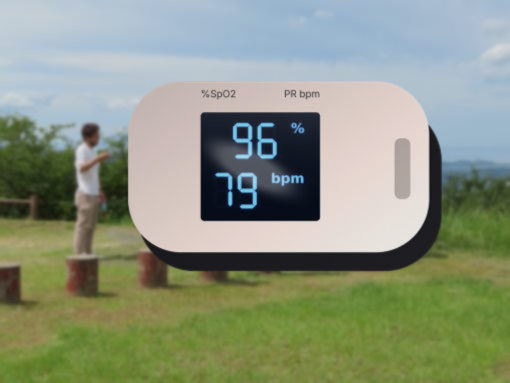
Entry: 96 %
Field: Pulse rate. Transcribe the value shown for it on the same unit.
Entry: 79 bpm
